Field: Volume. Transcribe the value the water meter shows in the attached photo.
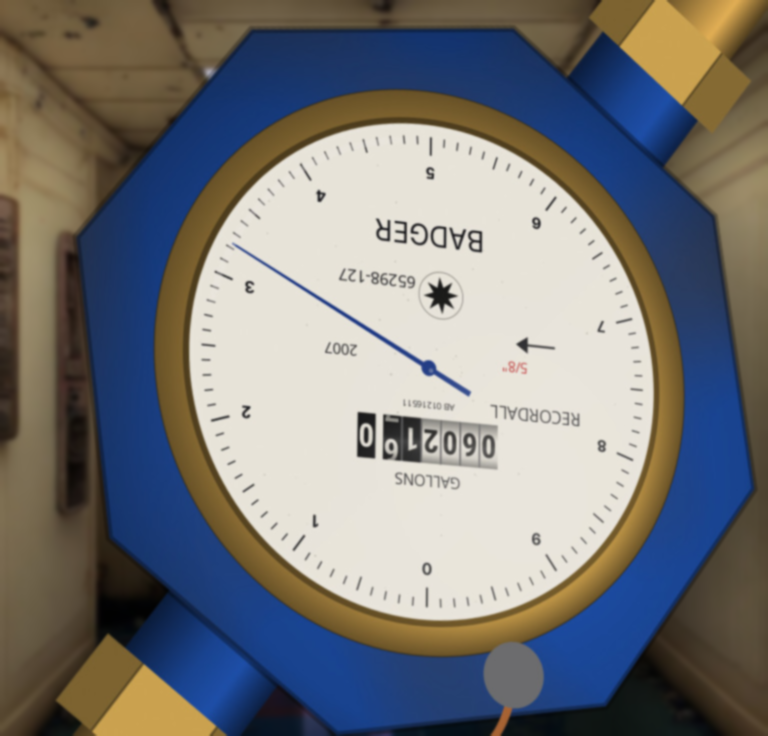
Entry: 602163.2 gal
